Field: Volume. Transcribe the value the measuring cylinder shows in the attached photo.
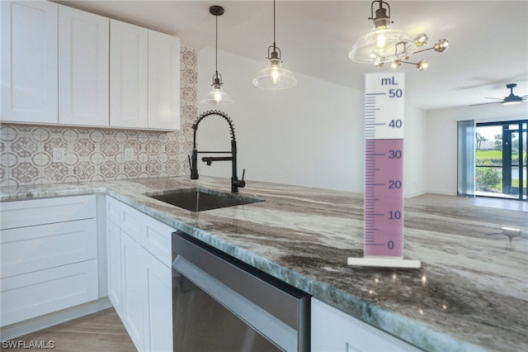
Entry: 35 mL
